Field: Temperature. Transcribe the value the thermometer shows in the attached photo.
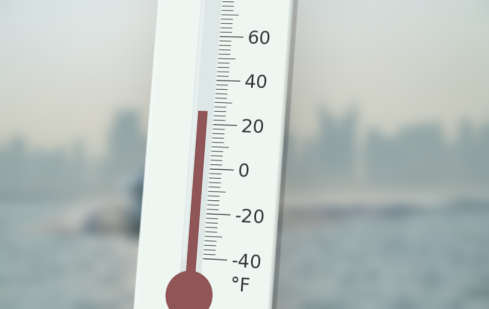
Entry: 26 °F
